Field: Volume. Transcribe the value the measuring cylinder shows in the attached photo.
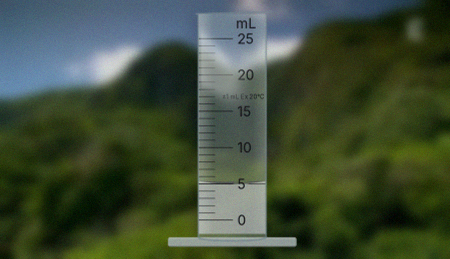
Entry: 5 mL
